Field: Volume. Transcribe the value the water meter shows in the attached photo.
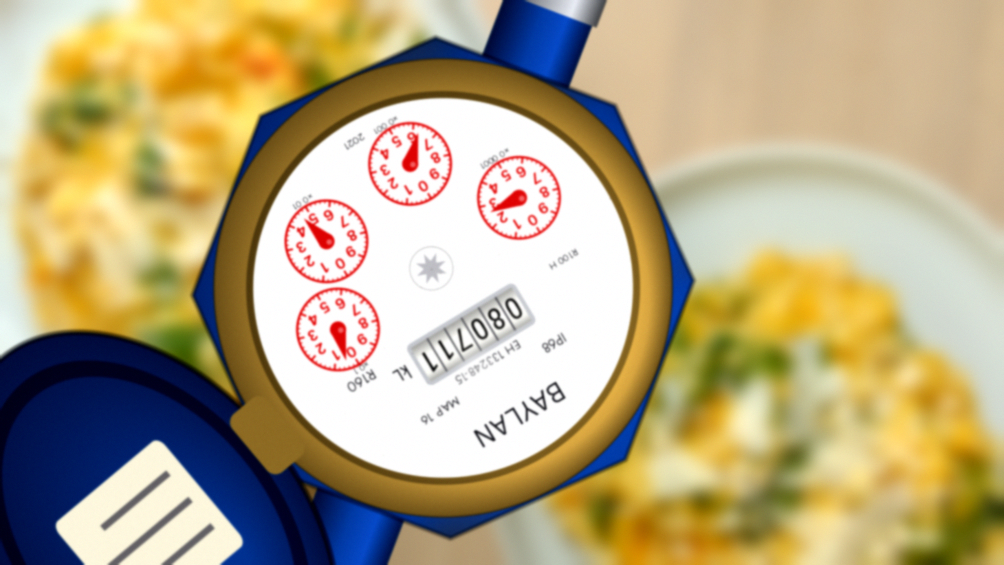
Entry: 80711.0462 kL
